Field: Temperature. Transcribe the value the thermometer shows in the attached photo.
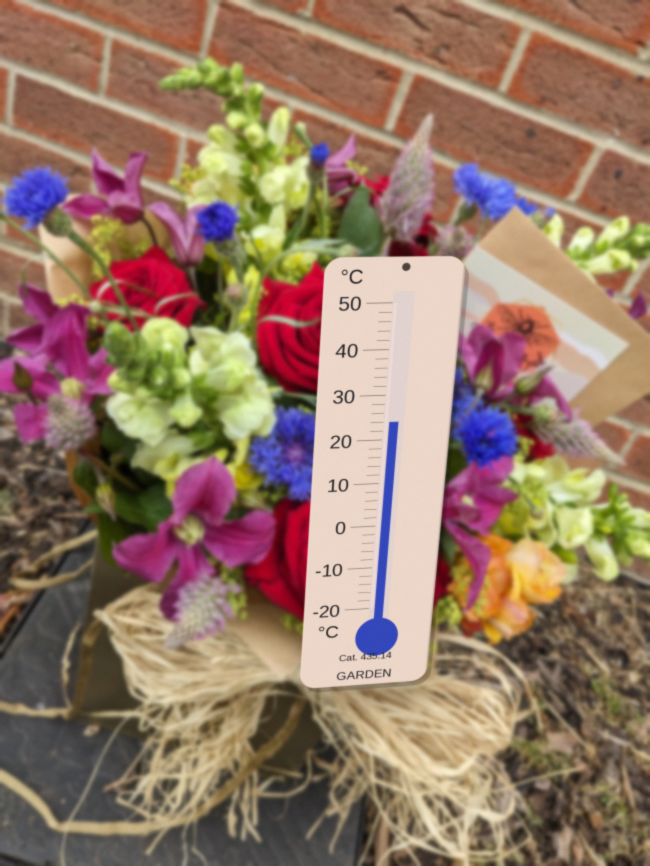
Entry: 24 °C
